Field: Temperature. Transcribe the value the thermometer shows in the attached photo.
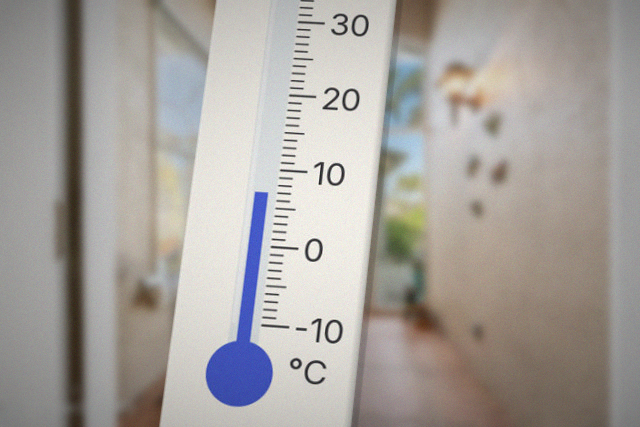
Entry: 7 °C
